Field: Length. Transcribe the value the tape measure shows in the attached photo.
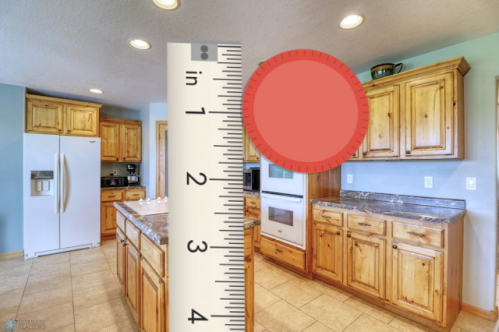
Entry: 1.875 in
